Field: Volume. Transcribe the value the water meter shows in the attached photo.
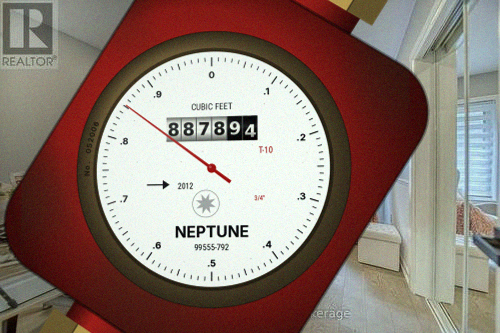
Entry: 887893.85 ft³
